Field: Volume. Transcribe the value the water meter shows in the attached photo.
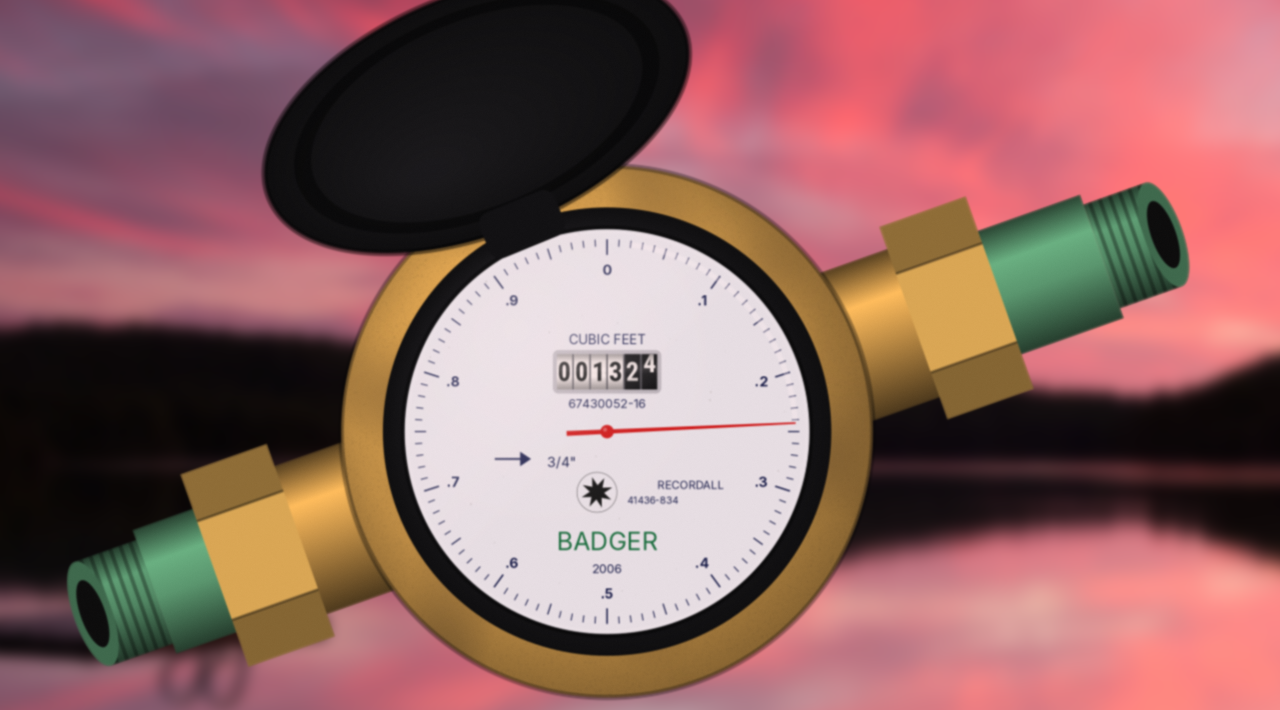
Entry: 1324.24 ft³
